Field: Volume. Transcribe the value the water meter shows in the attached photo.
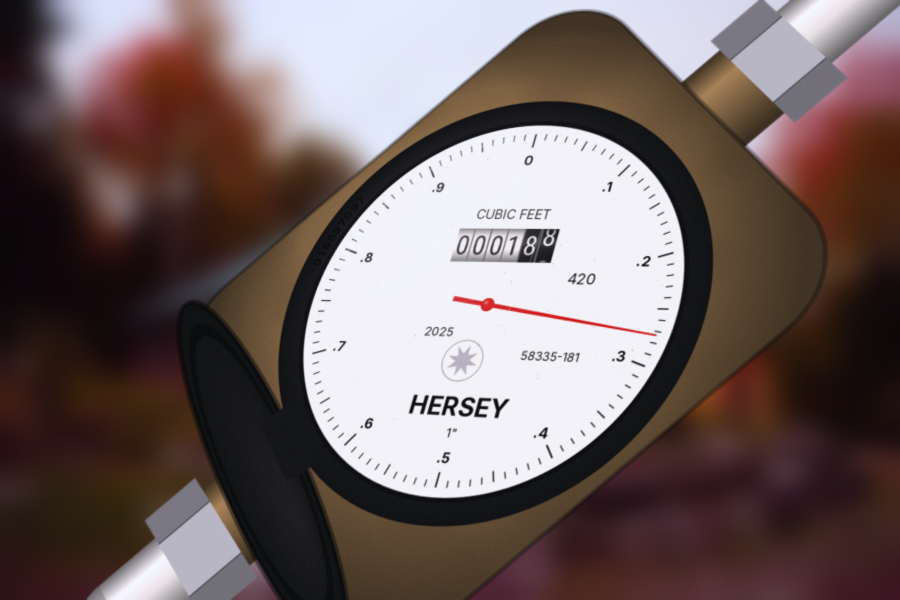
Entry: 188.27 ft³
